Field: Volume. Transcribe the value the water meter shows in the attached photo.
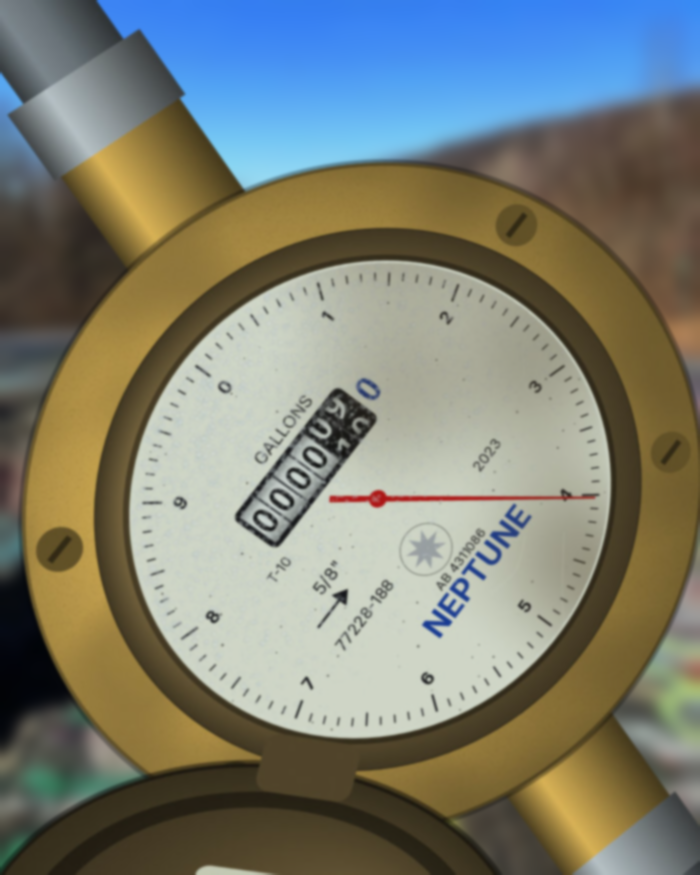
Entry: 94.0 gal
